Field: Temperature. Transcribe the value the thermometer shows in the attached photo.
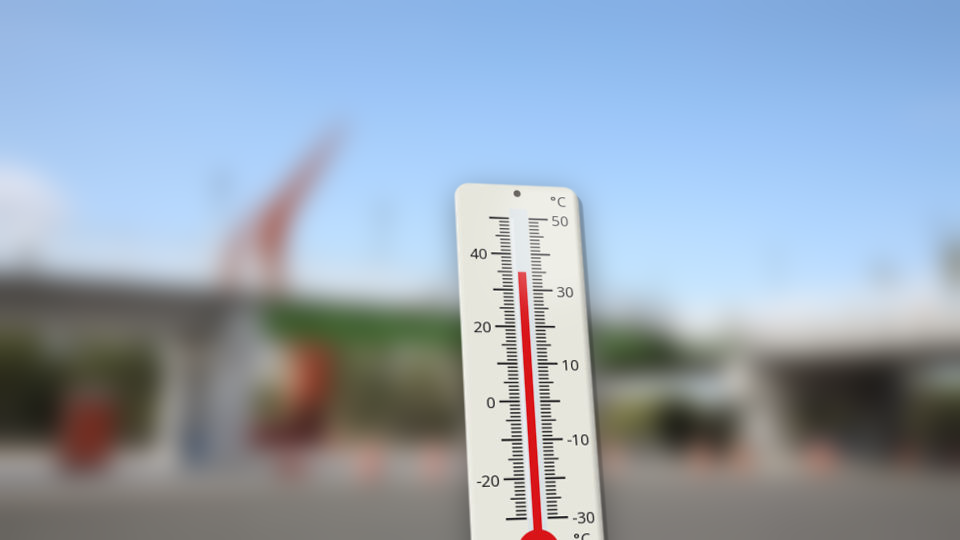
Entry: 35 °C
